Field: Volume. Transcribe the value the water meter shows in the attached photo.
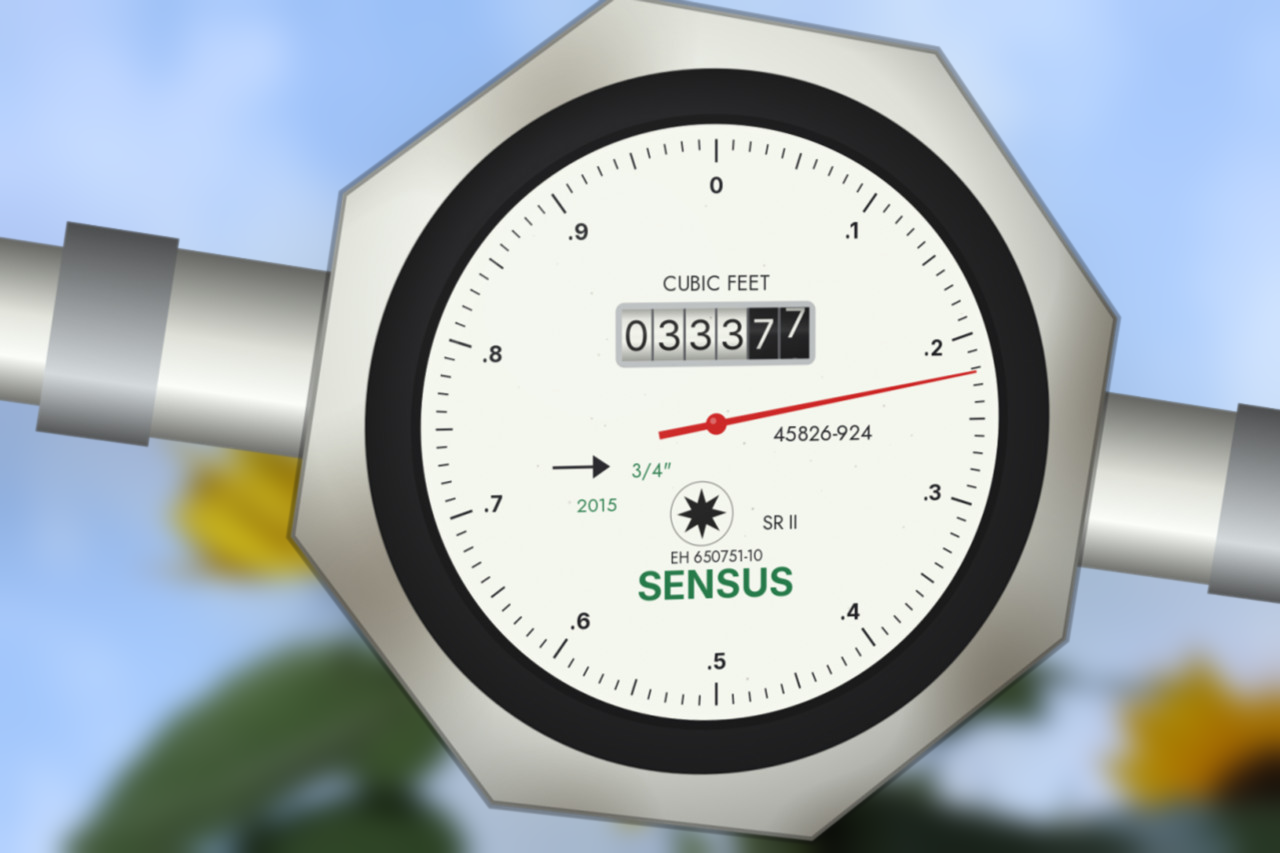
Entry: 33377.22 ft³
